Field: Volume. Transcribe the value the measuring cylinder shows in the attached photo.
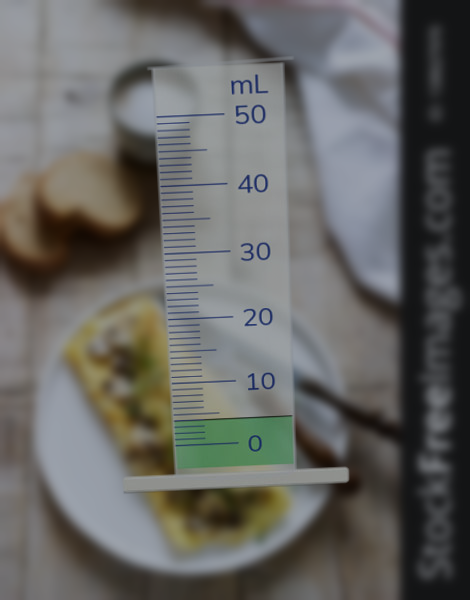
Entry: 4 mL
